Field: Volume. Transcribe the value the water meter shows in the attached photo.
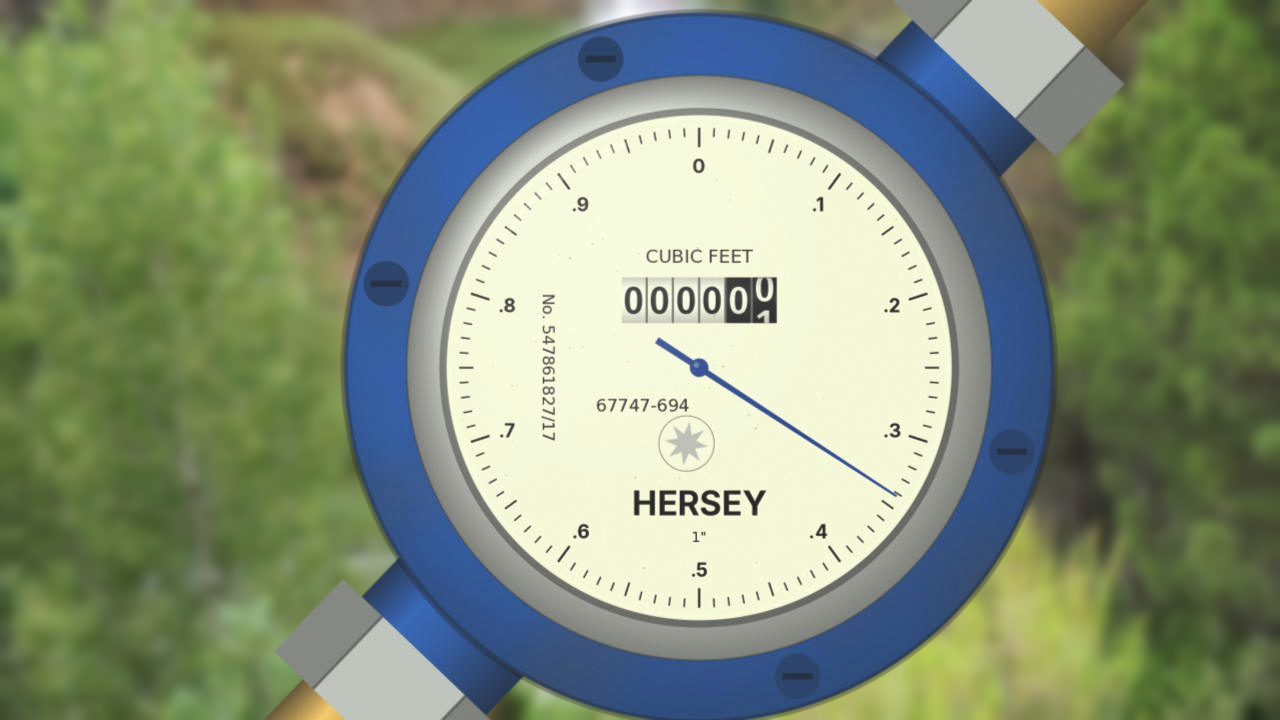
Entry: 0.34 ft³
